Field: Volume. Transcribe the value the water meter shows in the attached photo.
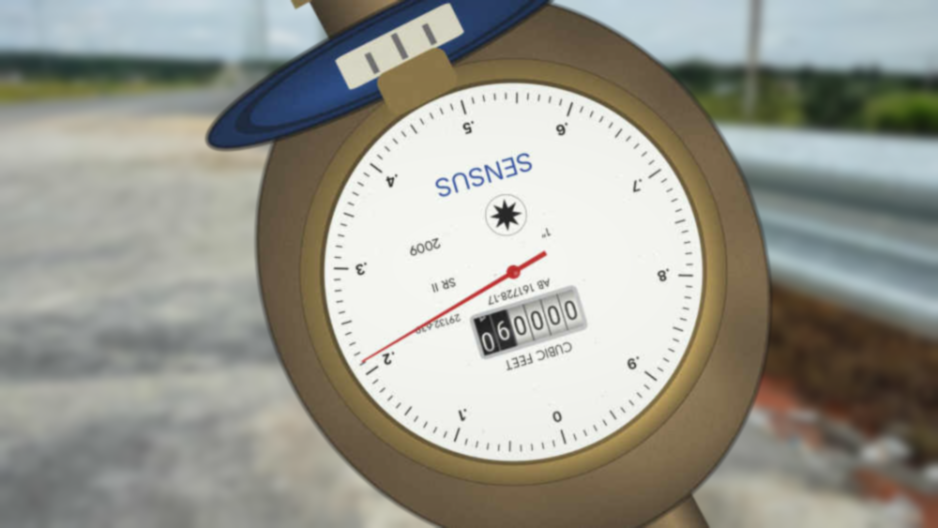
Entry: 90.21 ft³
